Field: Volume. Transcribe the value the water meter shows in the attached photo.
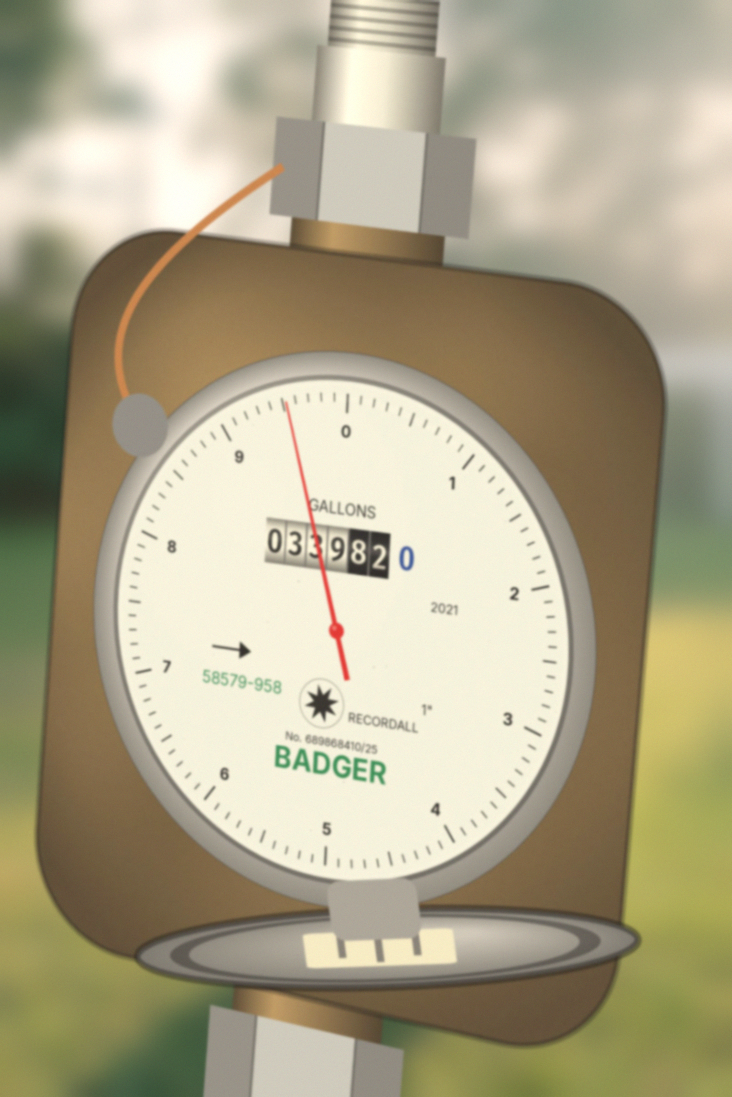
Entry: 339819.5 gal
